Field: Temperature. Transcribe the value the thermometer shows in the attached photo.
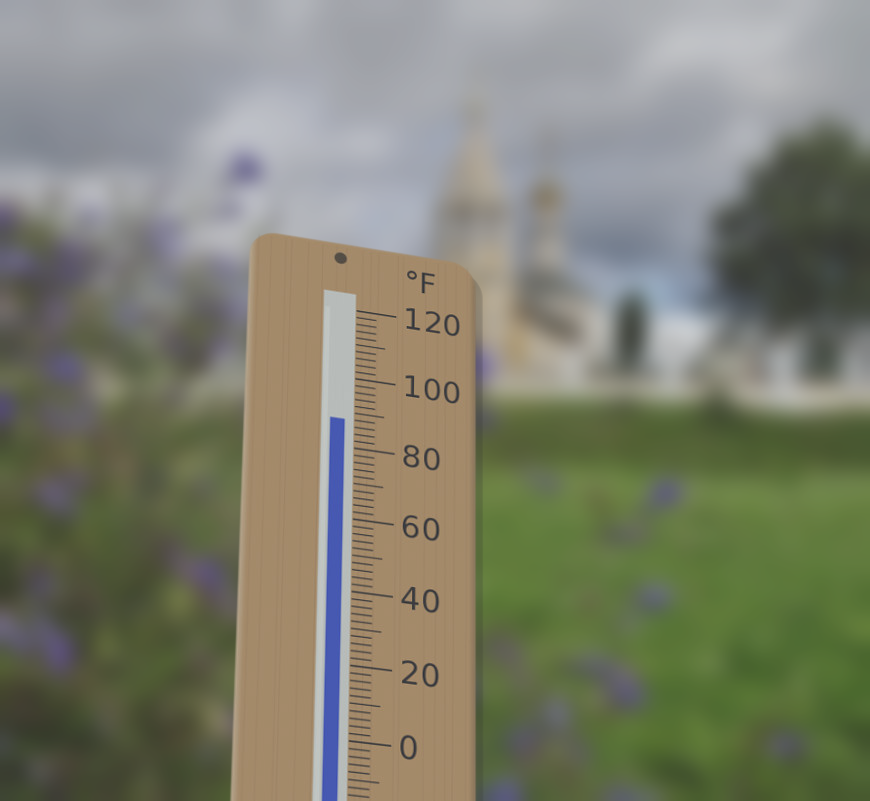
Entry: 88 °F
